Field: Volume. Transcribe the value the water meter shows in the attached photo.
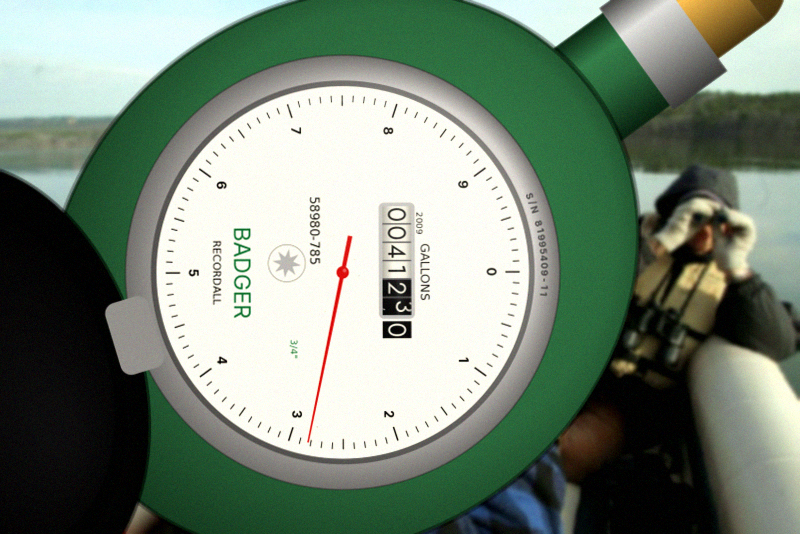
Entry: 41232.8 gal
